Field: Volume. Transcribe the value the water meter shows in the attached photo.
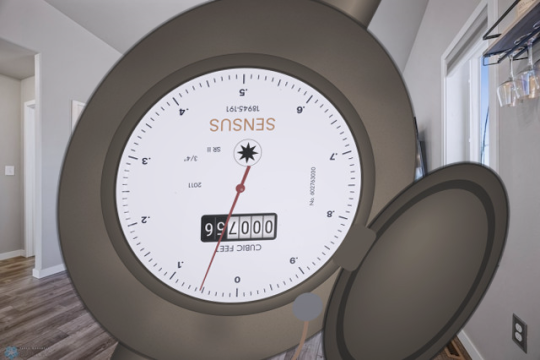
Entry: 756.05 ft³
